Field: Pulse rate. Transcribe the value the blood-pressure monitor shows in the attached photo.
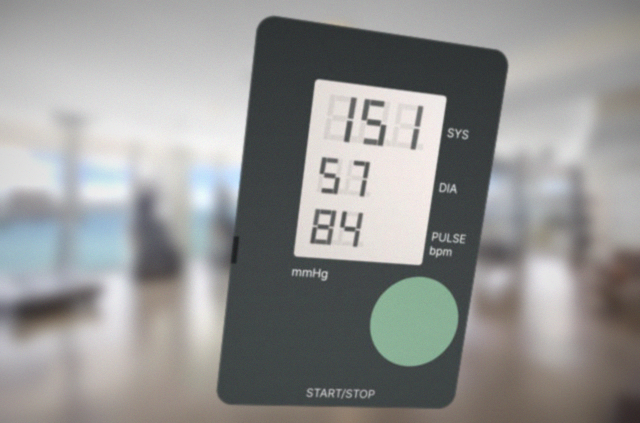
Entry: 84 bpm
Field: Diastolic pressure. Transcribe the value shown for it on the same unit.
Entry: 57 mmHg
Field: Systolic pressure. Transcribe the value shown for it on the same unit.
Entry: 151 mmHg
